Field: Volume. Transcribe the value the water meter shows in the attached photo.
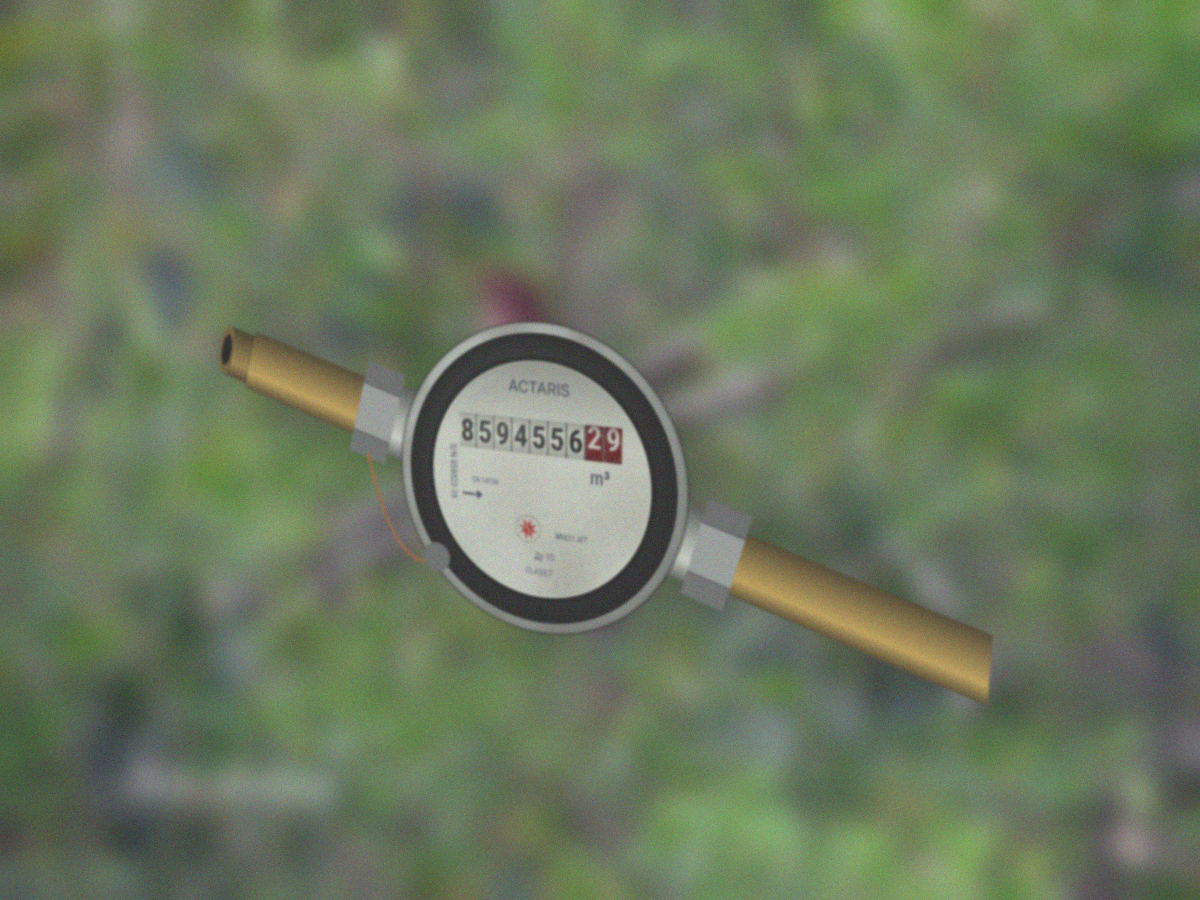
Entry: 8594556.29 m³
